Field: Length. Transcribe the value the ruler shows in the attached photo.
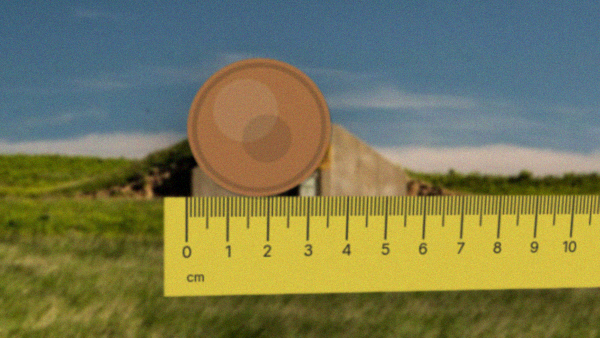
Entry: 3.5 cm
